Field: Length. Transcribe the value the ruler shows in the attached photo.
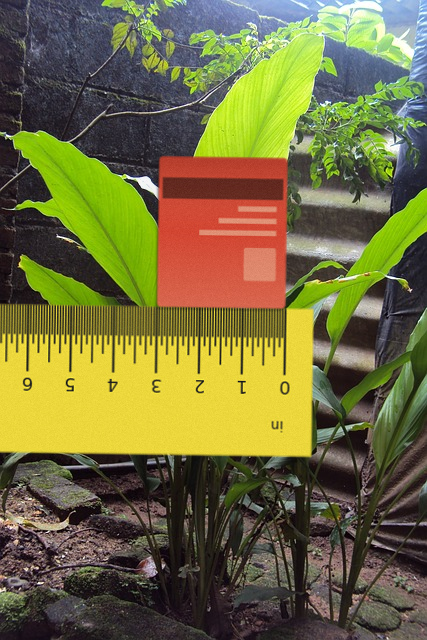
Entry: 3 in
